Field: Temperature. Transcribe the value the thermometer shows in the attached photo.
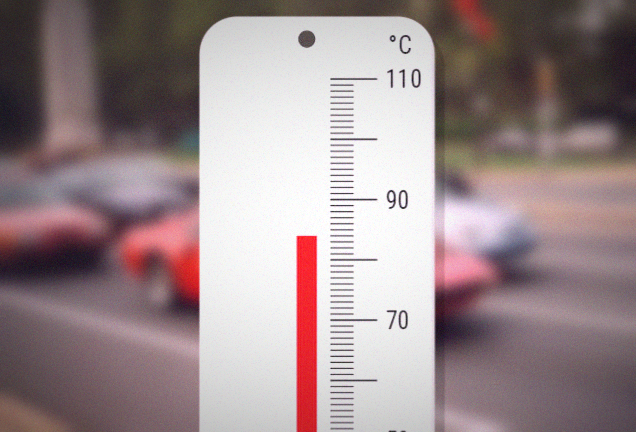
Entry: 84 °C
